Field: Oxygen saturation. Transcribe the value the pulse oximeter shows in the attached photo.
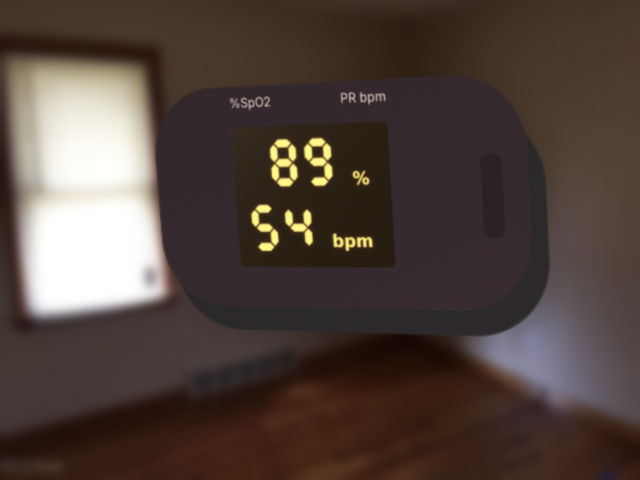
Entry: 89 %
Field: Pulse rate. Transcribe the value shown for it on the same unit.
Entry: 54 bpm
